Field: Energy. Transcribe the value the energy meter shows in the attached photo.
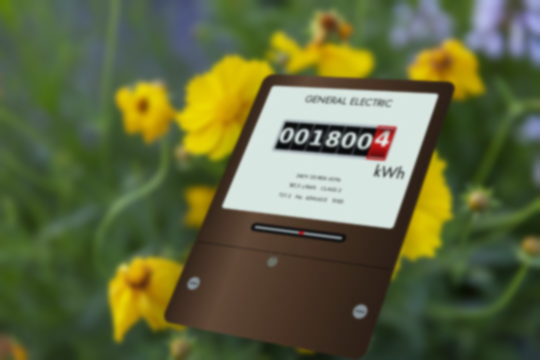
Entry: 1800.4 kWh
